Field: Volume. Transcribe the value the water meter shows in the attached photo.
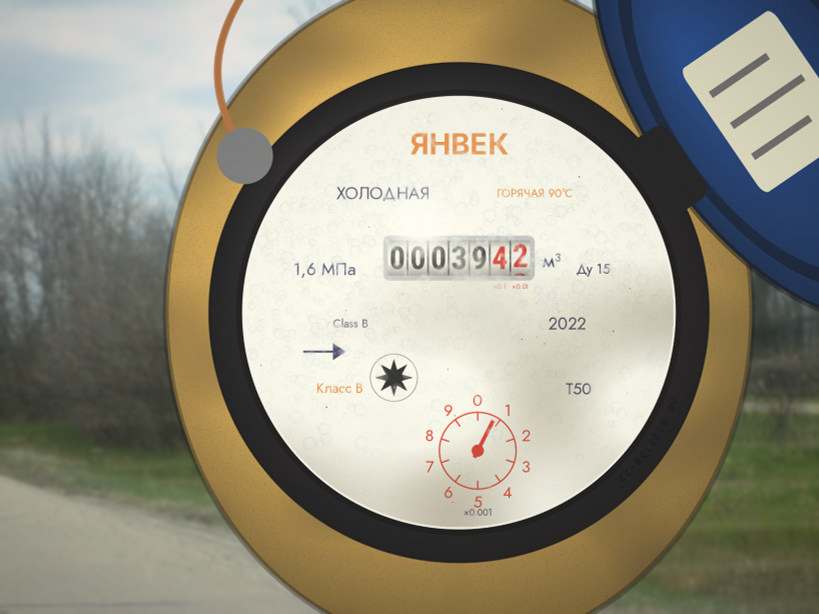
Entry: 39.420 m³
